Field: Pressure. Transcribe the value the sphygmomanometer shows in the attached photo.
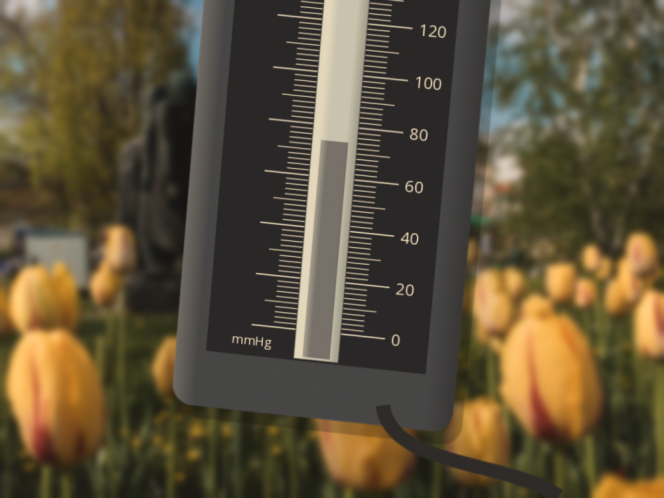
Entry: 74 mmHg
